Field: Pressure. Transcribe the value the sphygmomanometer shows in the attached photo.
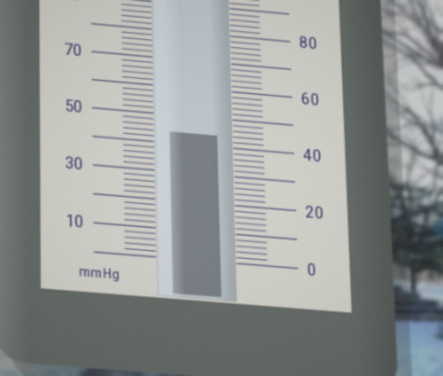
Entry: 44 mmHg
